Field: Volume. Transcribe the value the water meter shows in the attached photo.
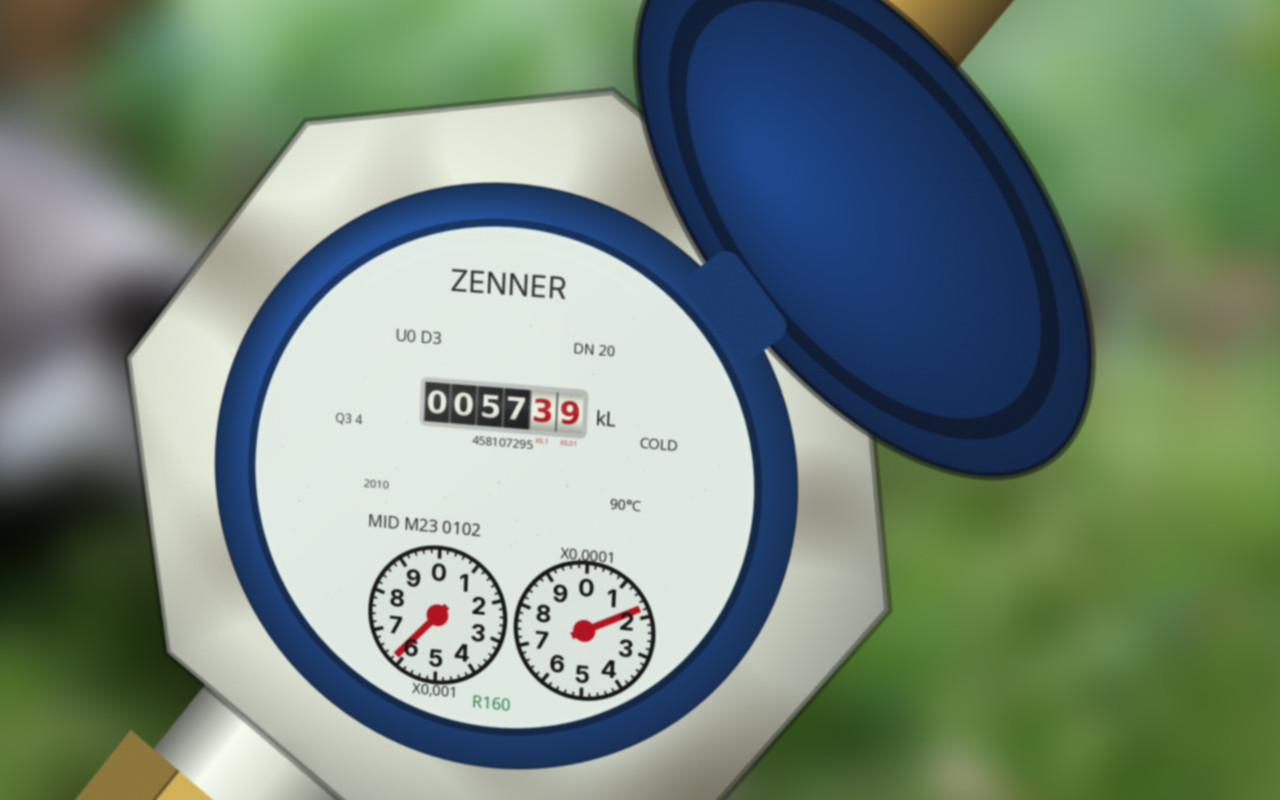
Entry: 57.3961 kL
